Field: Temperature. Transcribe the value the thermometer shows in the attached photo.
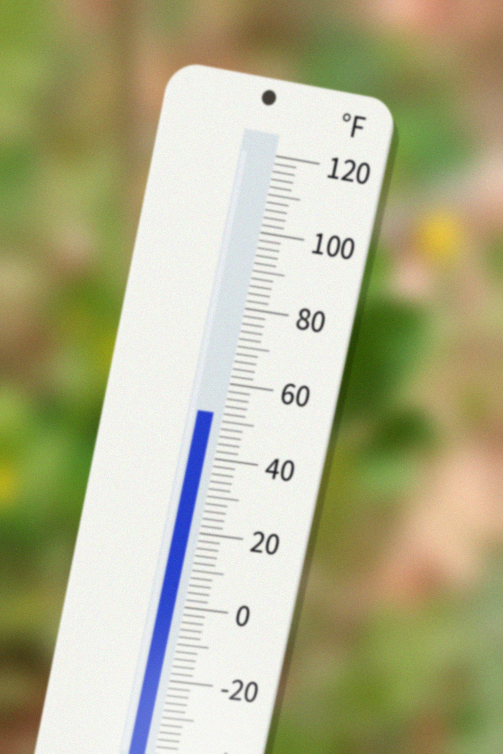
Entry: 52 °F
